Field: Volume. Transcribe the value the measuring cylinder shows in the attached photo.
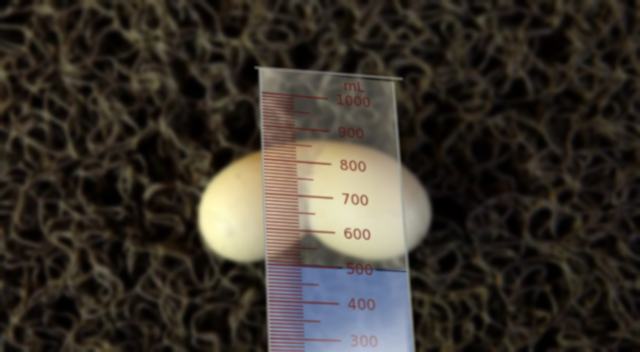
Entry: 500 mL
